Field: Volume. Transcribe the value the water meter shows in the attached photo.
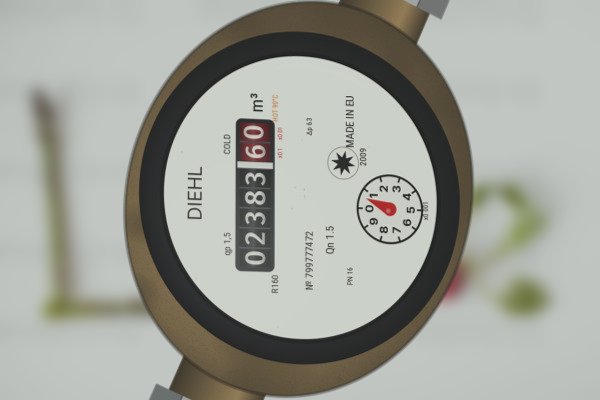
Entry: 2383.600 m³
